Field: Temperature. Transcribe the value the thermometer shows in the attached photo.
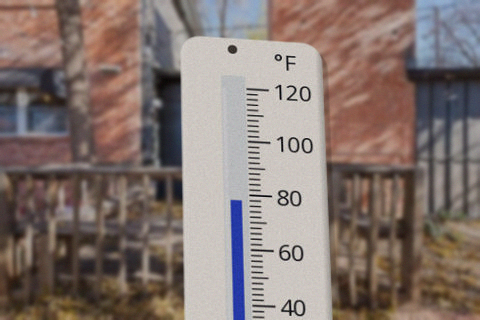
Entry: 78 °F
